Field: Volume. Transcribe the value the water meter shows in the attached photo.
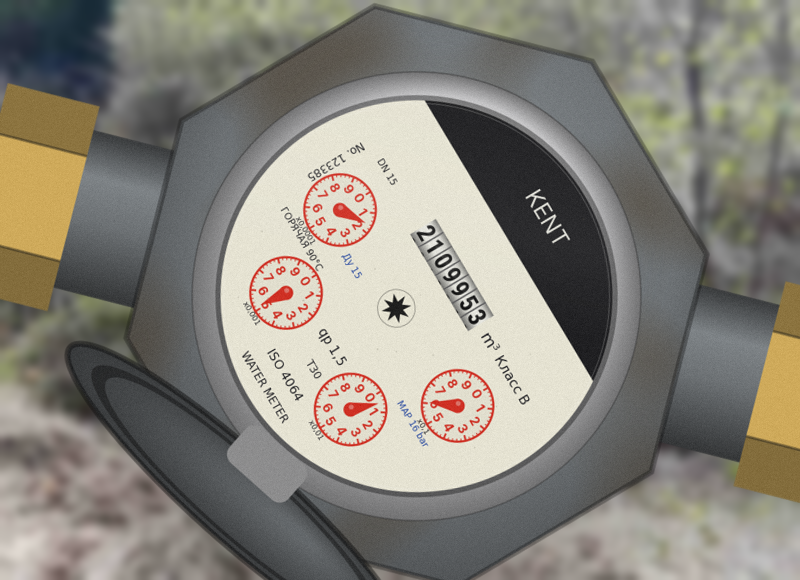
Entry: 2109953.6051 m³
